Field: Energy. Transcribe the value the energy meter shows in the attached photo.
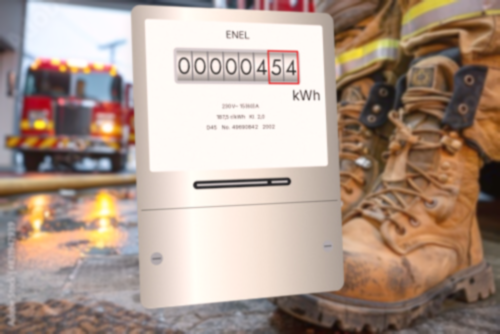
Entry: 4.54 kWh
